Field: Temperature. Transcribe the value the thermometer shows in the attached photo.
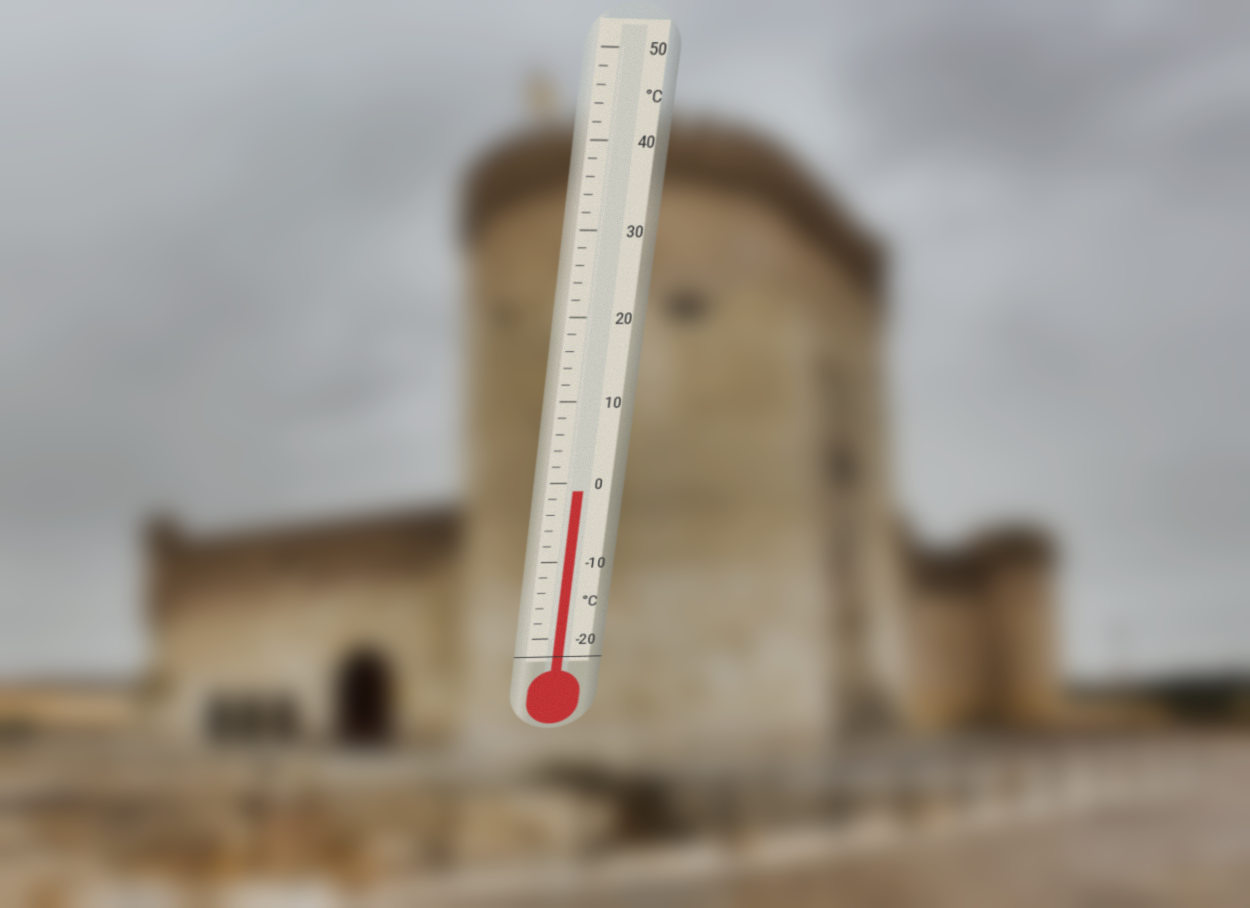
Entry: -1 °C
